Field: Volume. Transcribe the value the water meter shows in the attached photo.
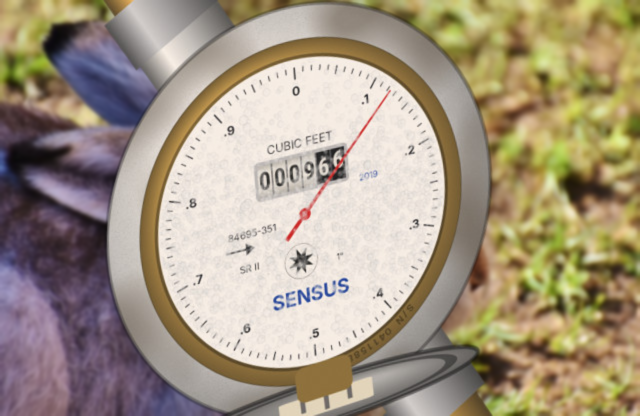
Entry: 966.12 ft³
